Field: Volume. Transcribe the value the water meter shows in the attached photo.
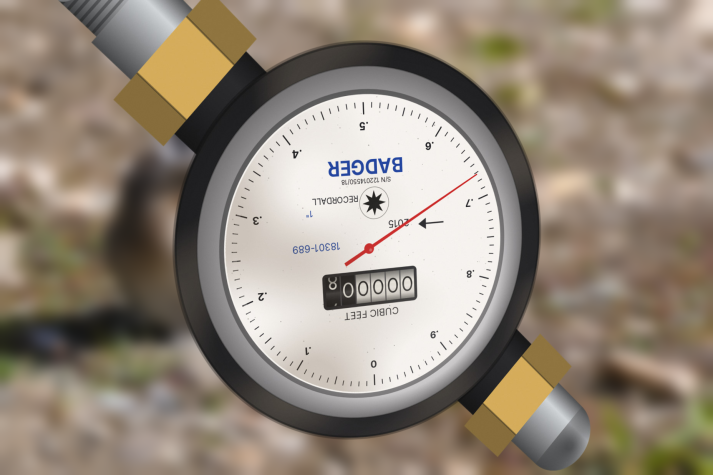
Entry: 7.67 ft³
